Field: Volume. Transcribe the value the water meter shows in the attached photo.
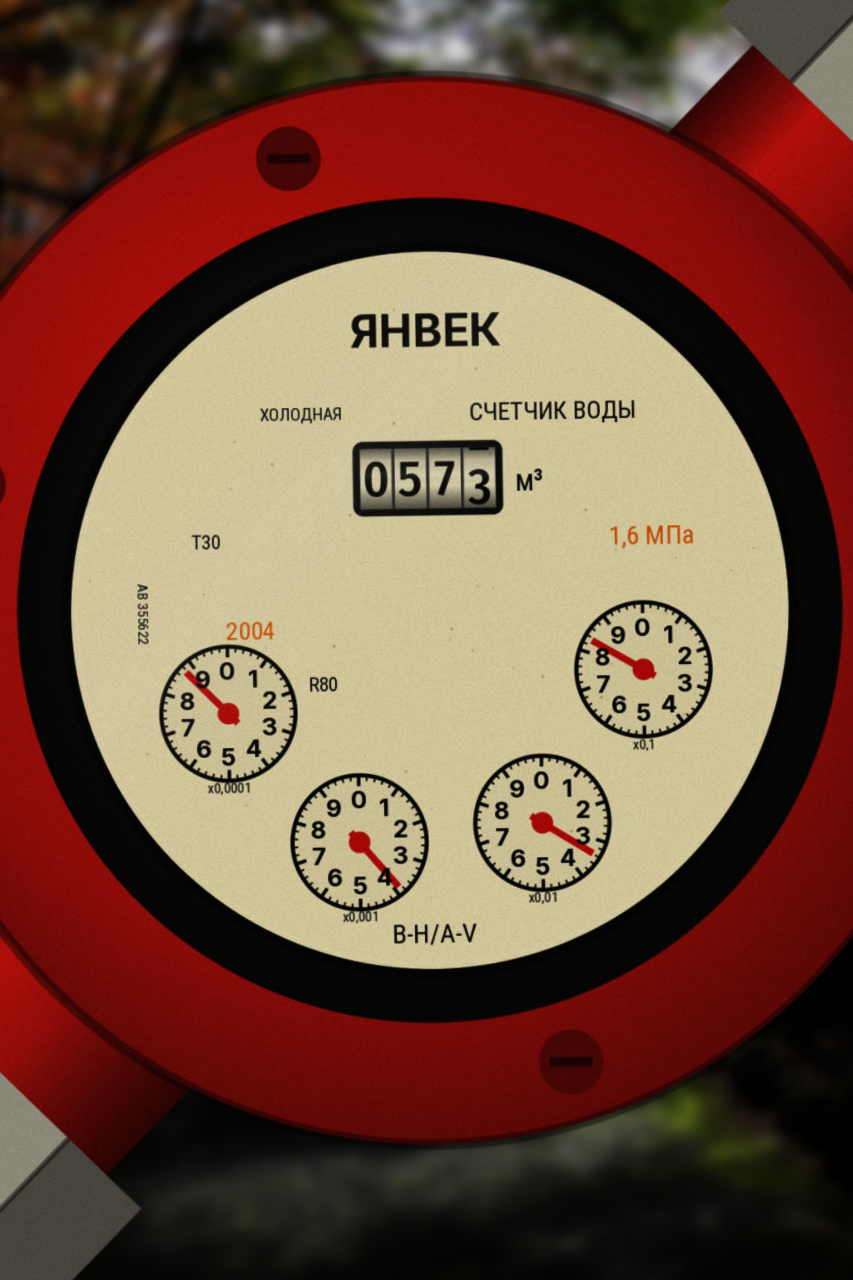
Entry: 572.8338 m³
